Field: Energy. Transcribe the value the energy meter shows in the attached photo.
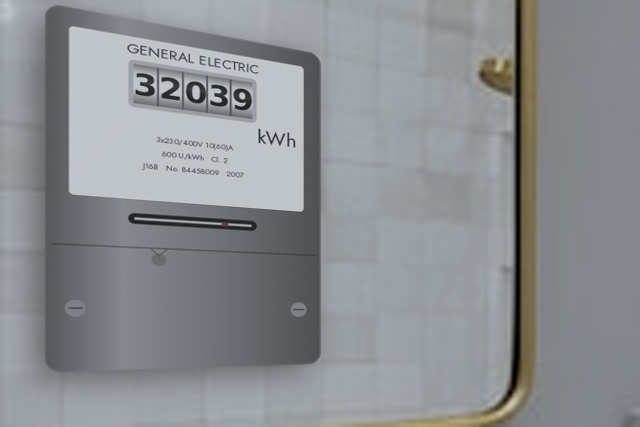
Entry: 32039 kWh
